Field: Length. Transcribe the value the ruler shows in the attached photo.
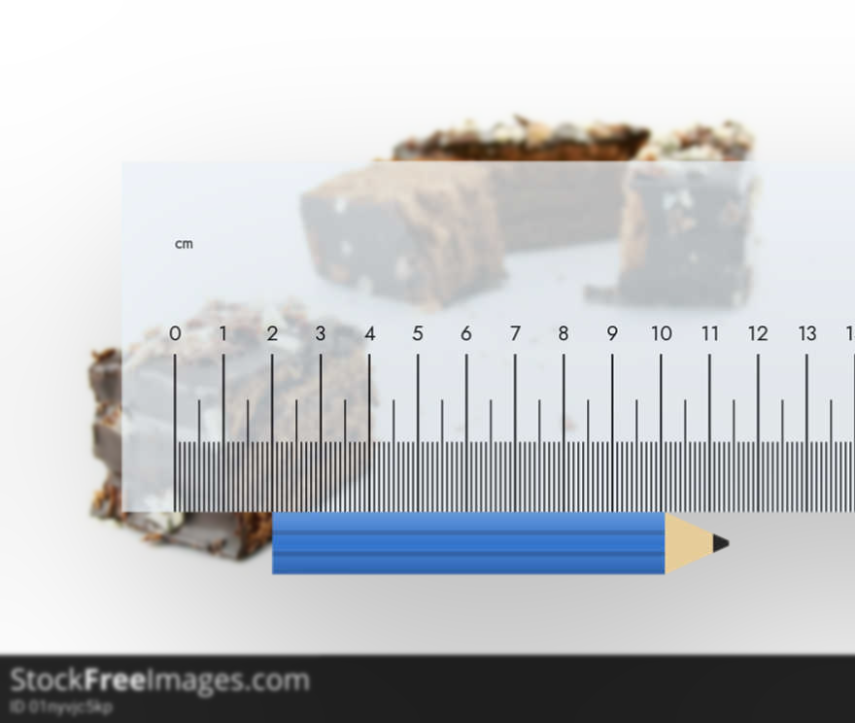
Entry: 9.4 cm
